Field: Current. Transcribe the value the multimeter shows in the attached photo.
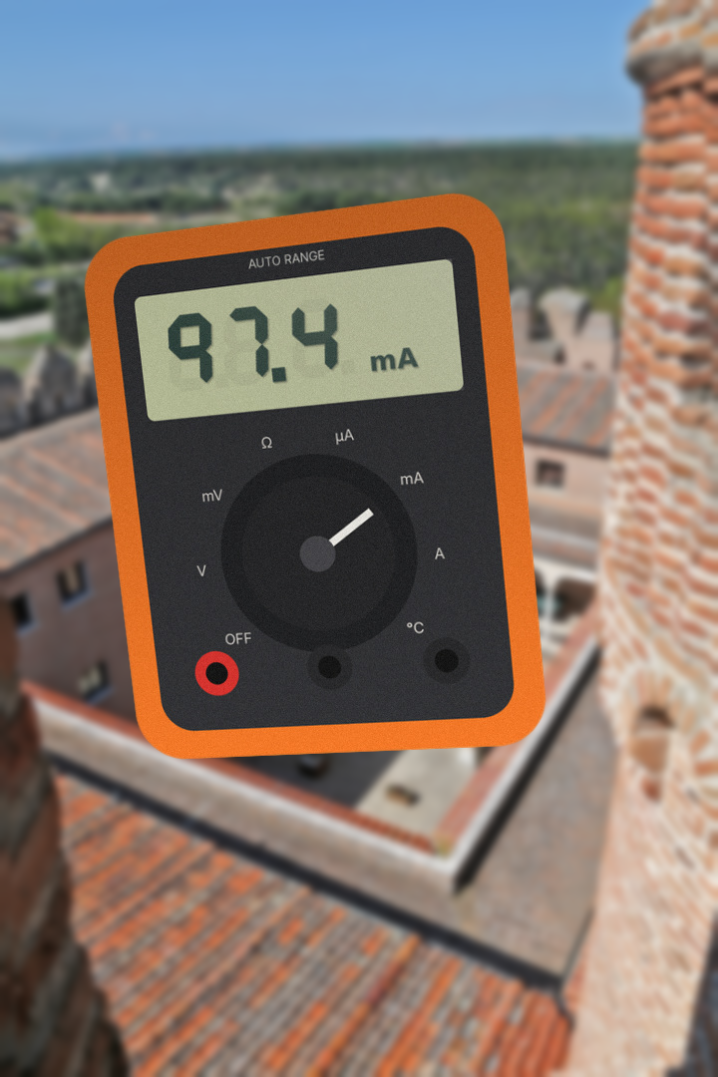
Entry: 97.4 mA
